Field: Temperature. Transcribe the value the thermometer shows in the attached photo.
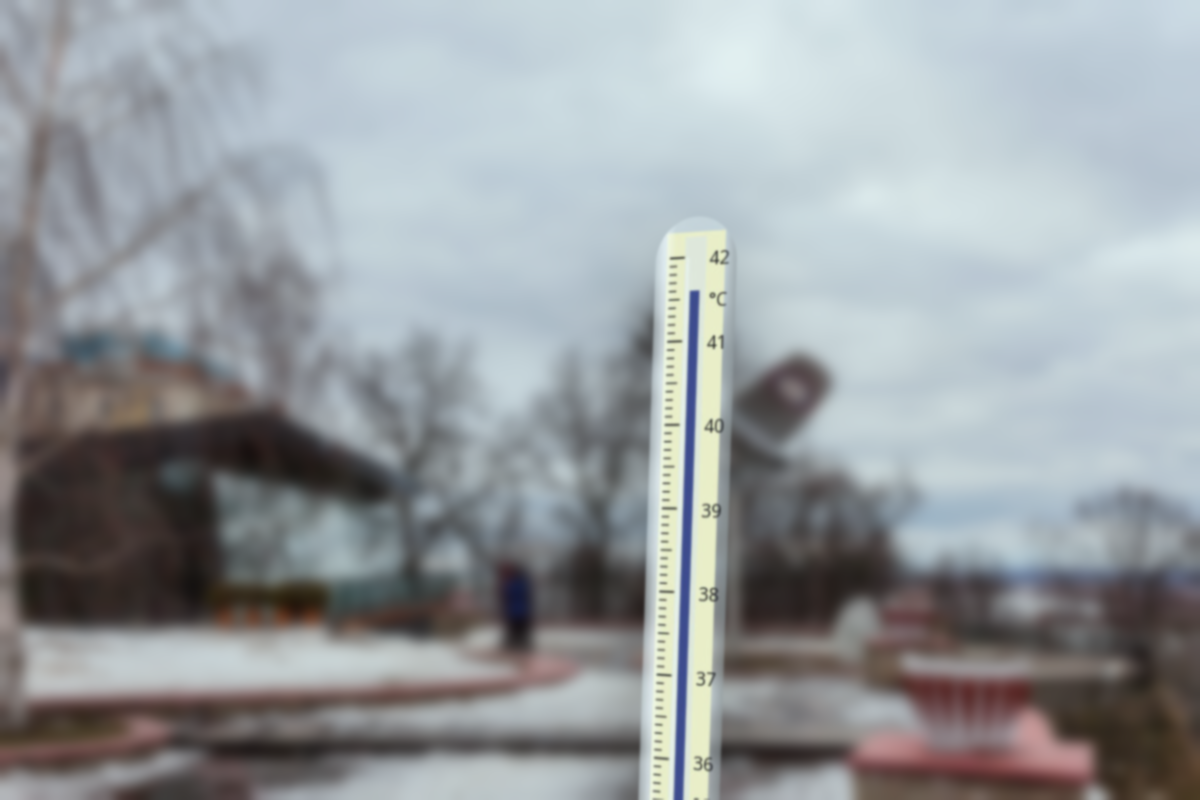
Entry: 41.6 °C
